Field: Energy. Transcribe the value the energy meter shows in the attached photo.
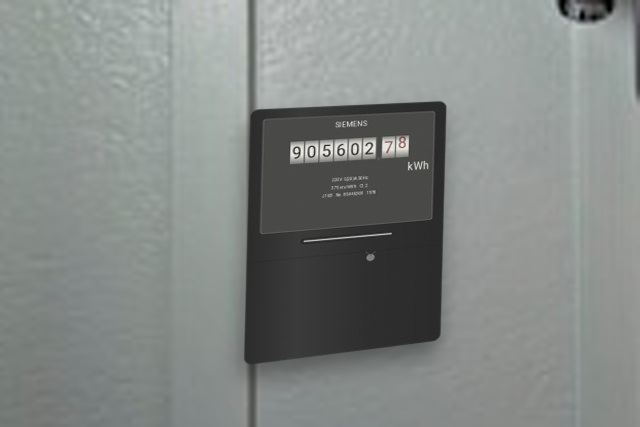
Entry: 905602.78 kWh
